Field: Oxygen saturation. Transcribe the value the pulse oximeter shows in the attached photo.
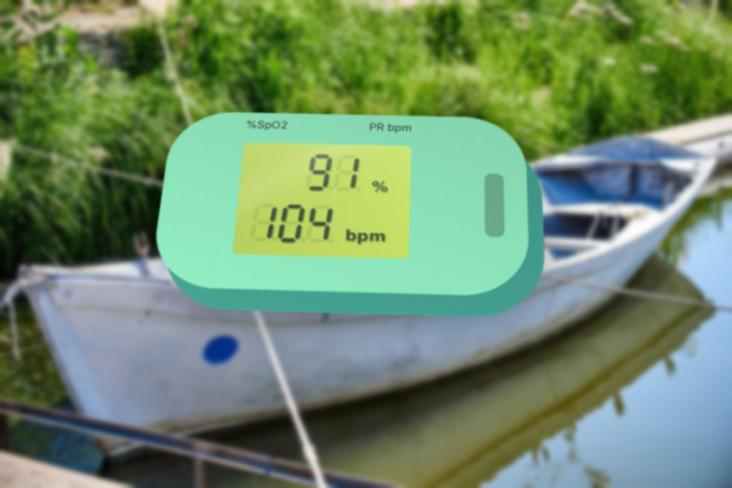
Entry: 91 %
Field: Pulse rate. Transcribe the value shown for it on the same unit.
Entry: 104 bpm
